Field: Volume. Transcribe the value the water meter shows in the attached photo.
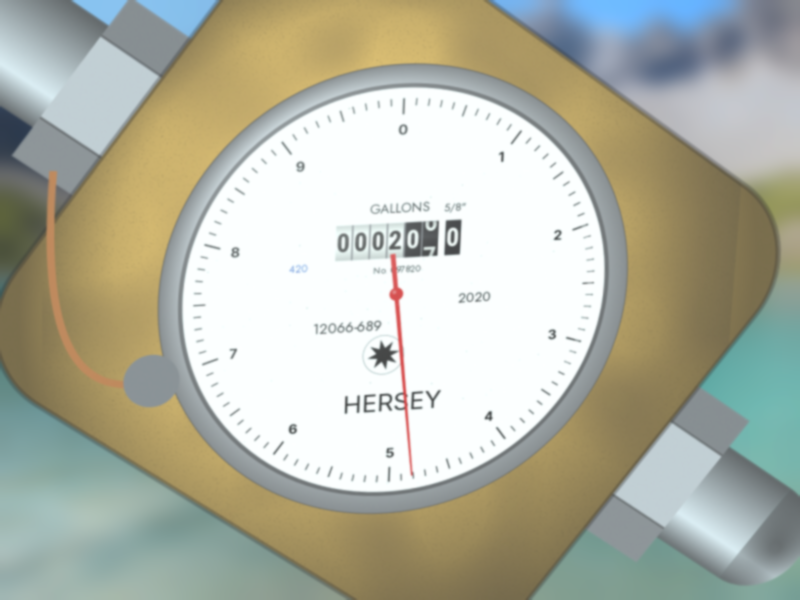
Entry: 2064.8 gal
